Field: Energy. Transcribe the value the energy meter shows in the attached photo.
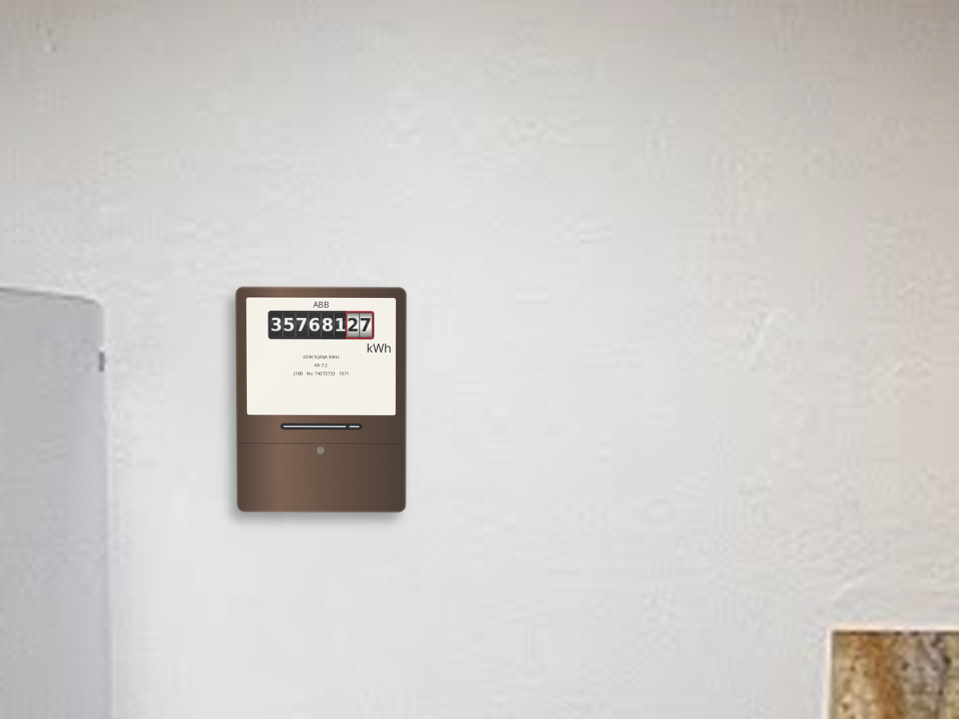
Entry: 357681.27 kWh
